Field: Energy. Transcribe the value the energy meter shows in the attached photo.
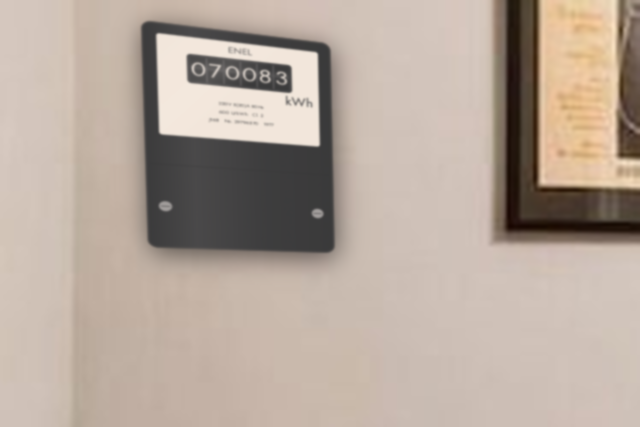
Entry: 70083 kWh
